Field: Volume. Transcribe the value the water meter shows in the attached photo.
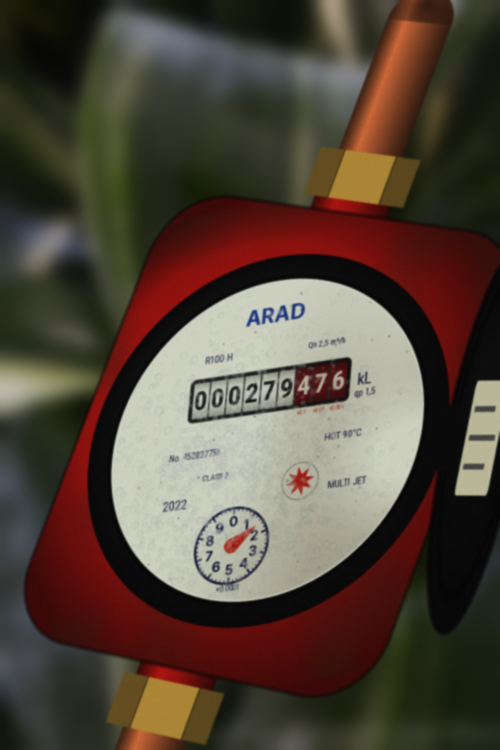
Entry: 279.4761 kL
